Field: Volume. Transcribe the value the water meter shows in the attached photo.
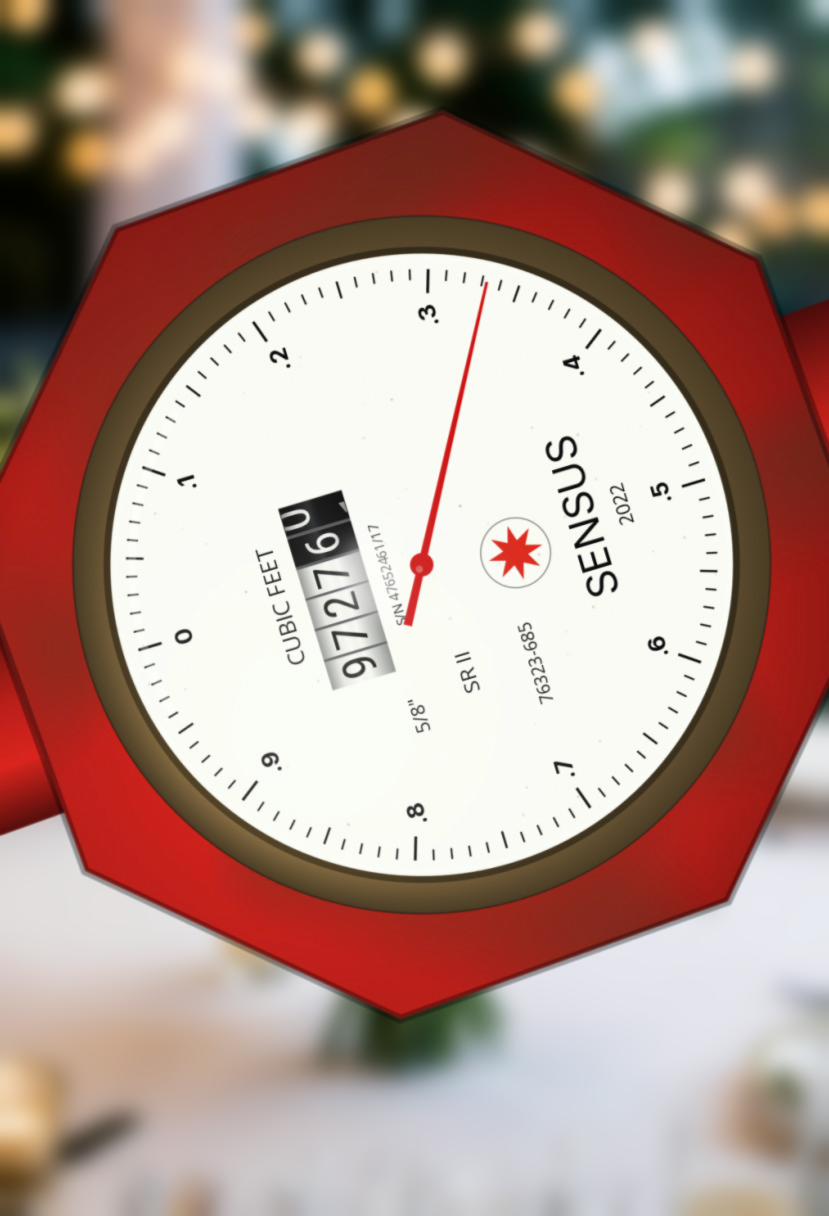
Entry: 972760.33 ft³
